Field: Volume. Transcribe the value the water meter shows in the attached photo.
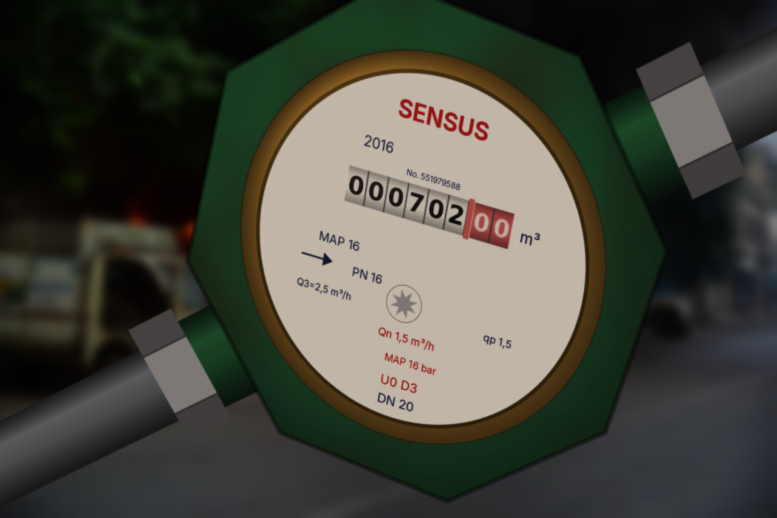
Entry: 702.00 m³
